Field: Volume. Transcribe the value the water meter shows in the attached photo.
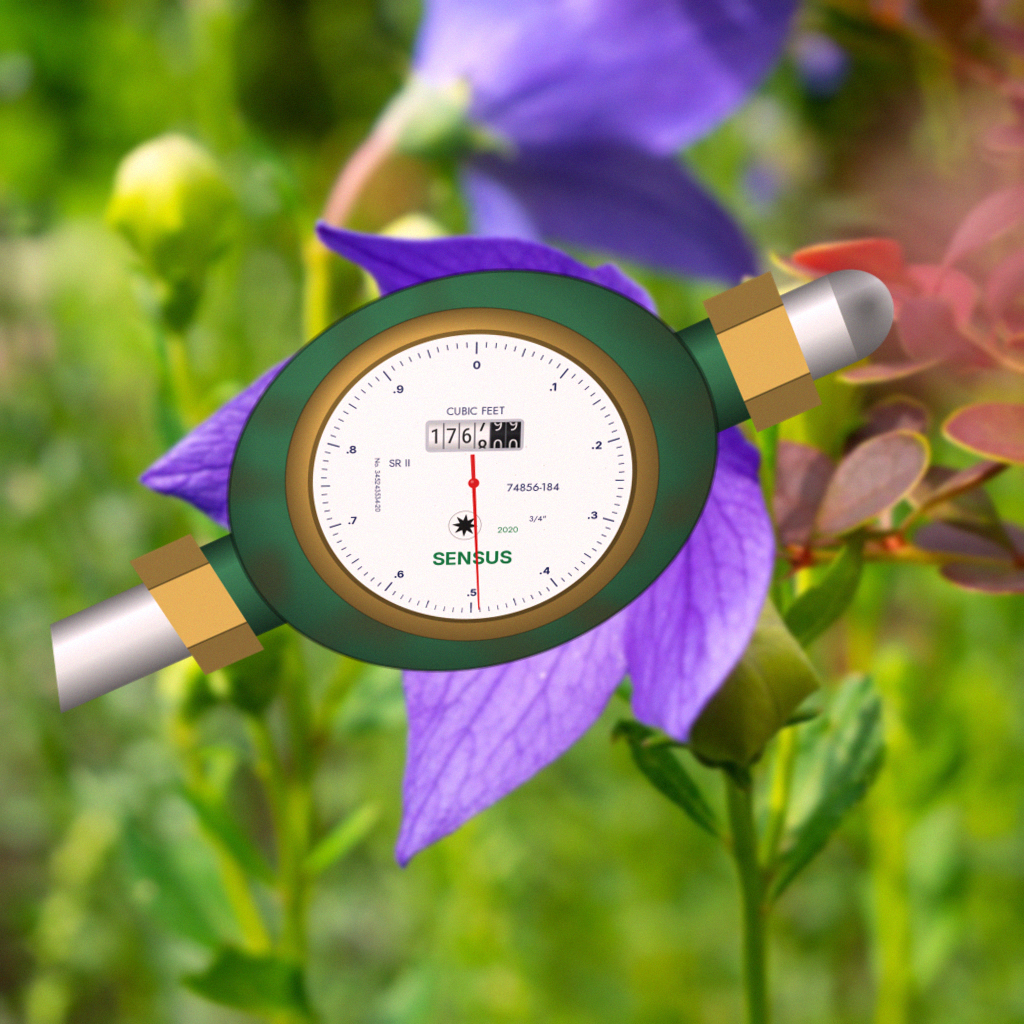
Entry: 176799.49 ft³
